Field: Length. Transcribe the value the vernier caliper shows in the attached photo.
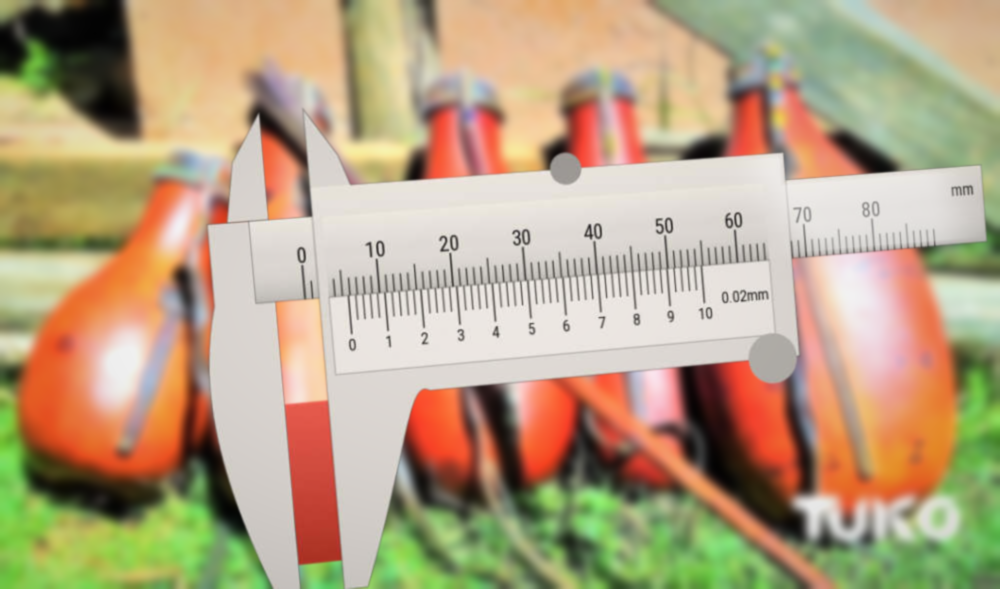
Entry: 5.8 mm
